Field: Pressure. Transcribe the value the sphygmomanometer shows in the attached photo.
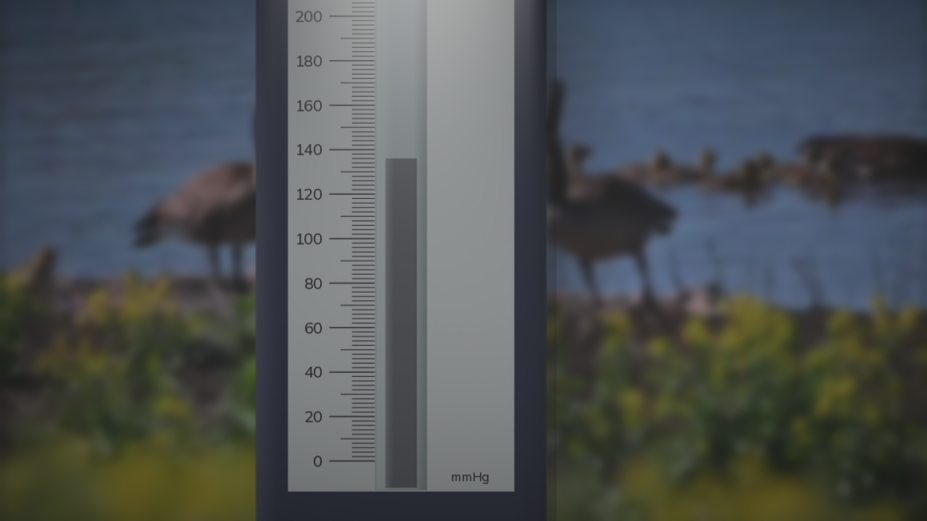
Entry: 136 mmHg
